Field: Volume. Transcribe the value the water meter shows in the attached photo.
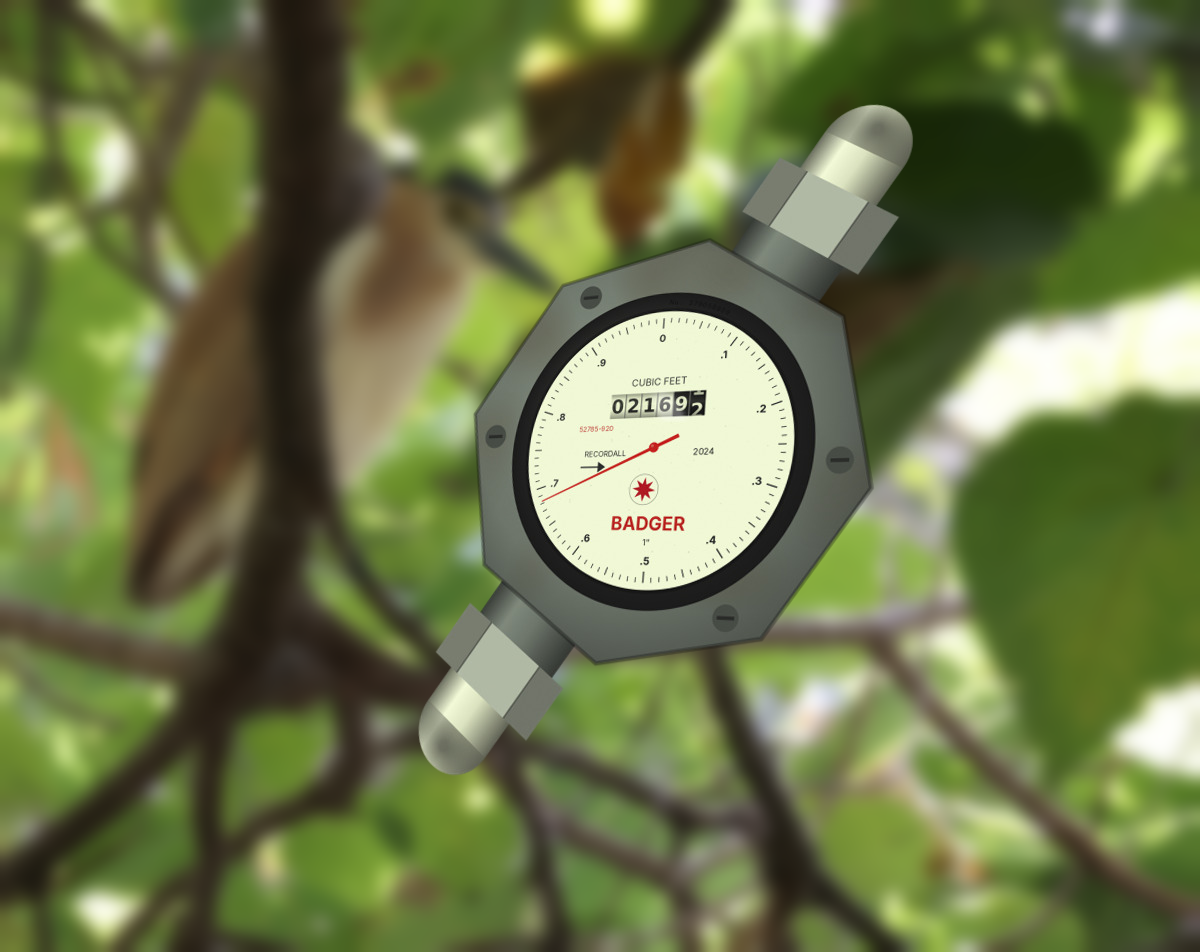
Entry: 21691.68 ft³
